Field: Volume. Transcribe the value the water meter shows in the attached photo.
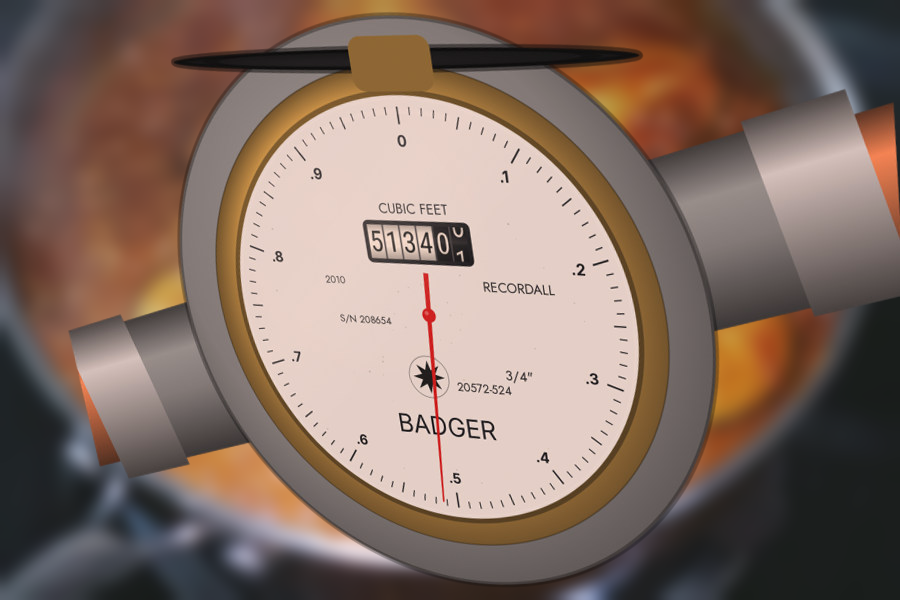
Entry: 513400.51 ft³
